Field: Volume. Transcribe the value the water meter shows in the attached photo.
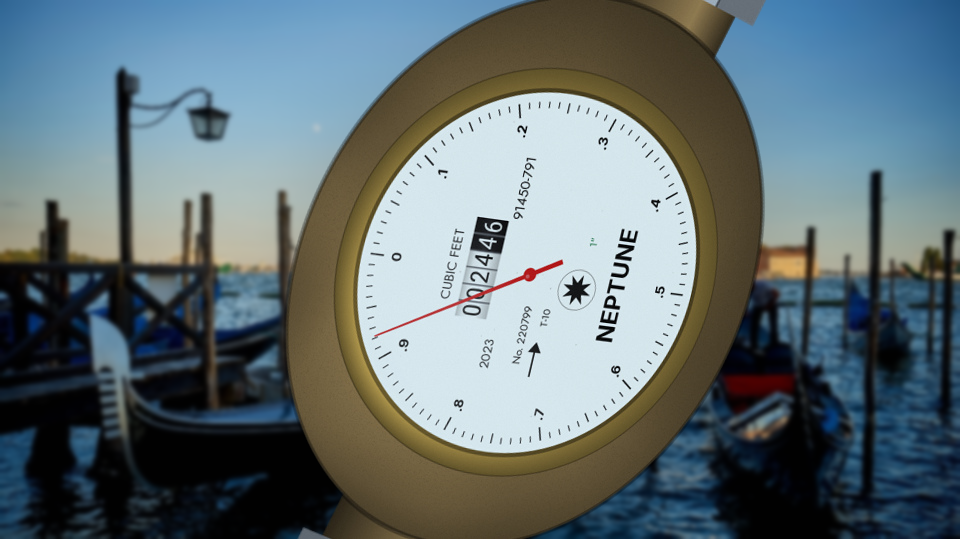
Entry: 2445.92 ft³
